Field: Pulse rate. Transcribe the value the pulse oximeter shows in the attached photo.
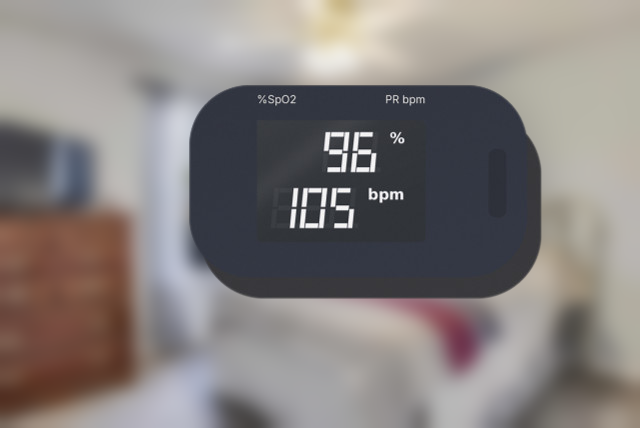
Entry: 105 bpm
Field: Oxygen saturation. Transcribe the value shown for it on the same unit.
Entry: 96 %
